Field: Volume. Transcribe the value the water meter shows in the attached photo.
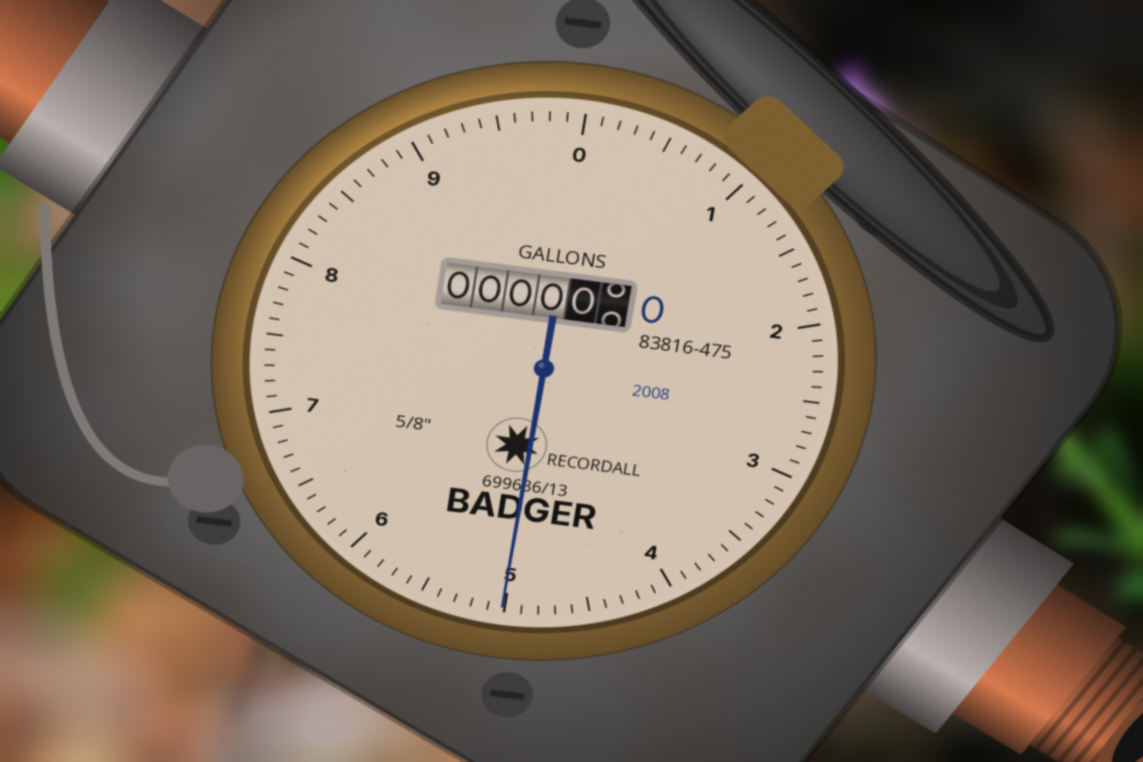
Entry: 85.0 gal
